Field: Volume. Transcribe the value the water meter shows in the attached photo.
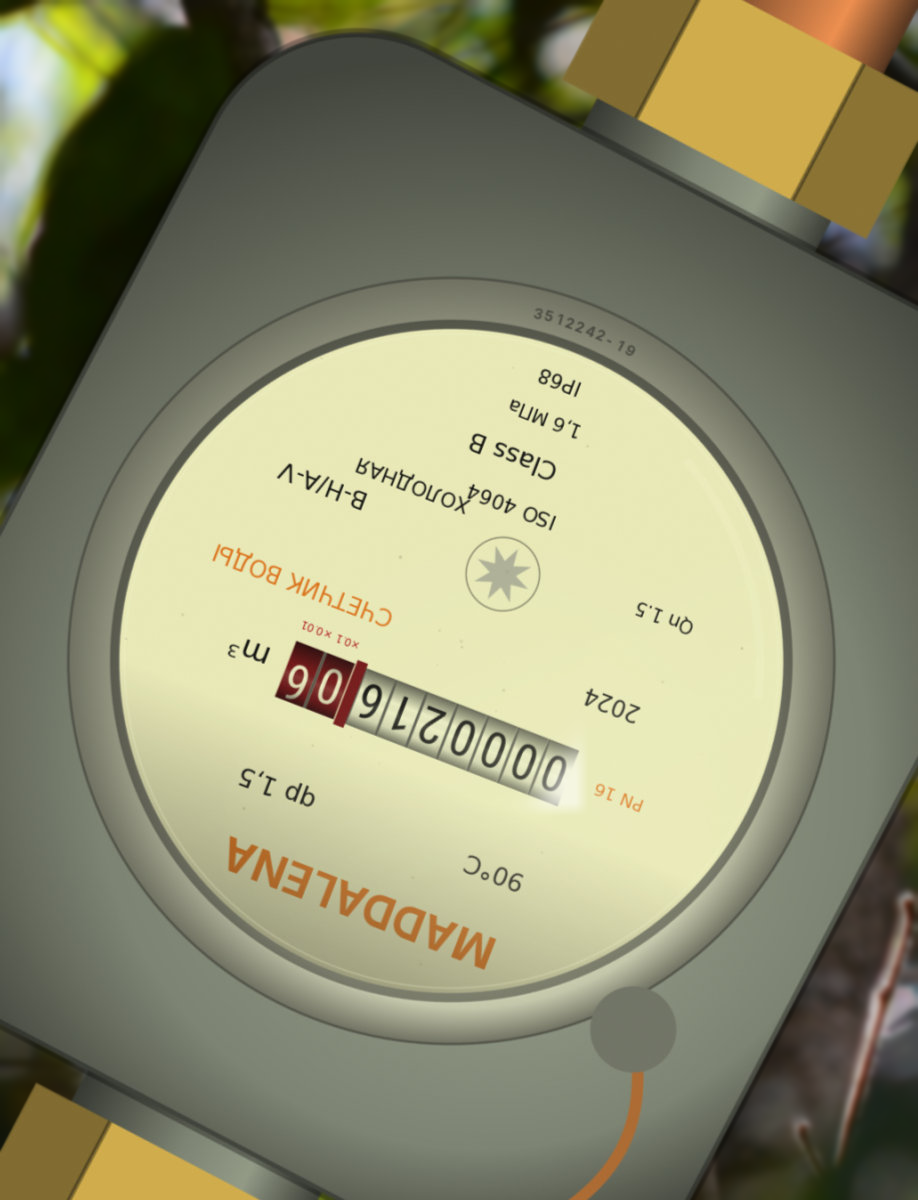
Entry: 216.06 m³
